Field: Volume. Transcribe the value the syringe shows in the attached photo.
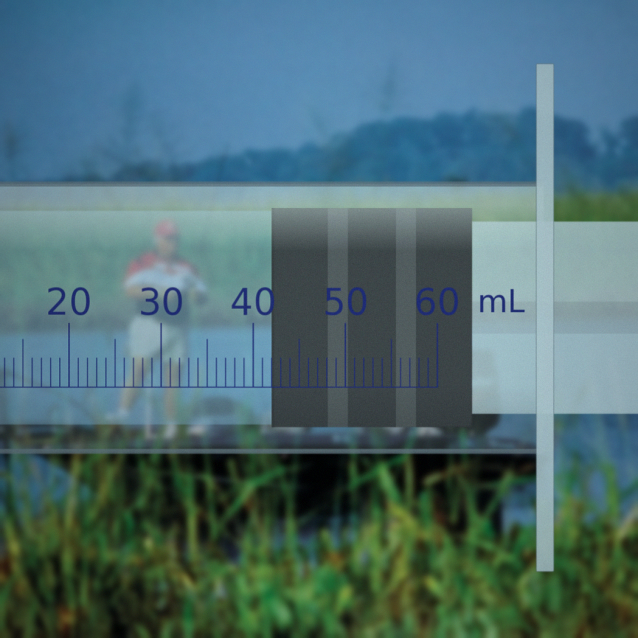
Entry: 42 mL
